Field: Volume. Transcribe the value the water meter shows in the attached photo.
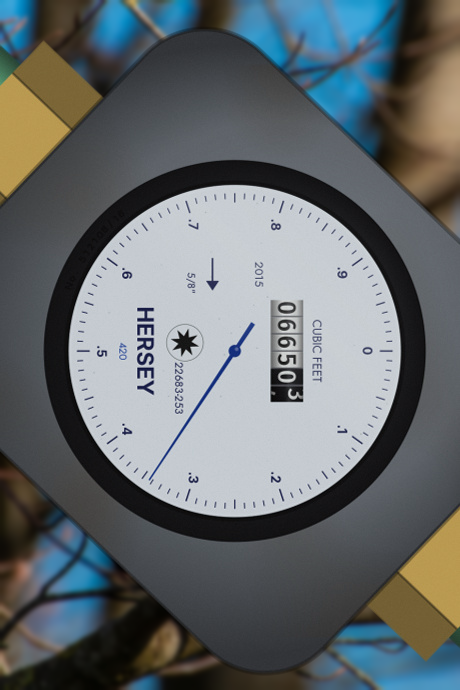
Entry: 66503.34 ft³
